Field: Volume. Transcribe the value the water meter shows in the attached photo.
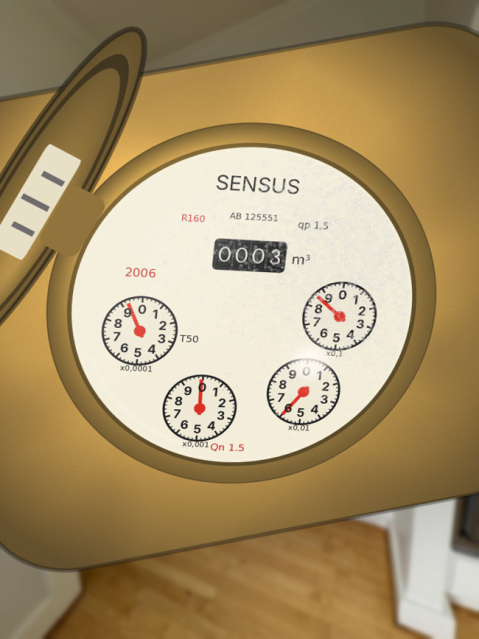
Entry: 3.8599 m³
